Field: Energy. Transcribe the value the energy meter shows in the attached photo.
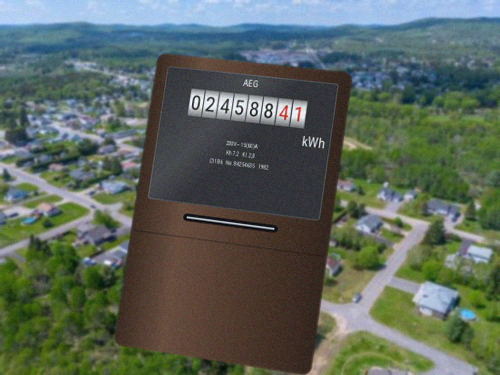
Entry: 24588.41 kWh
